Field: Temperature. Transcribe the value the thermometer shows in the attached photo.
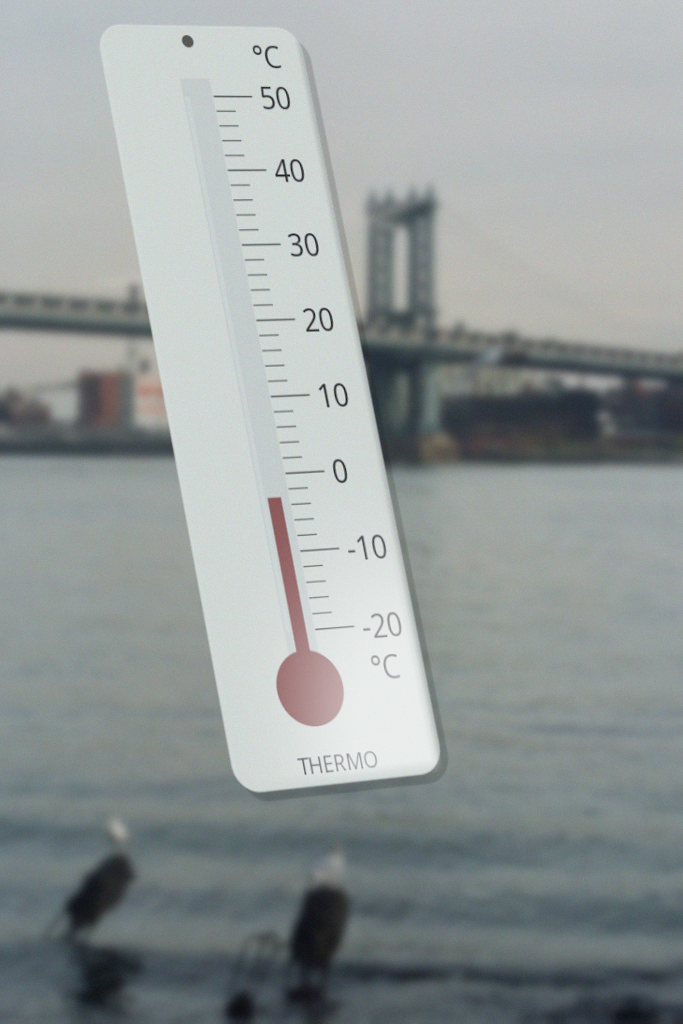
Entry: -3 °C
